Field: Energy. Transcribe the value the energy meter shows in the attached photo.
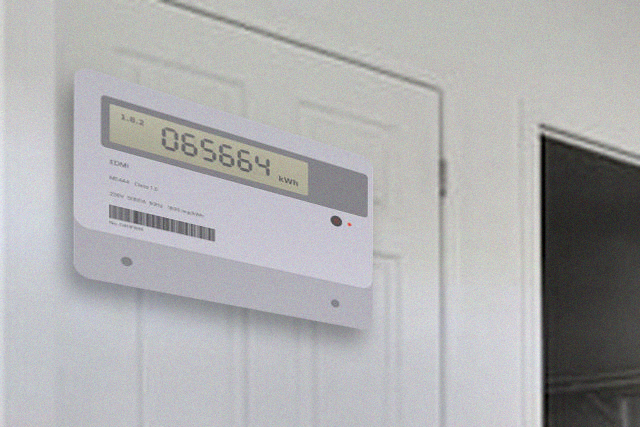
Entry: 65664 kWh
